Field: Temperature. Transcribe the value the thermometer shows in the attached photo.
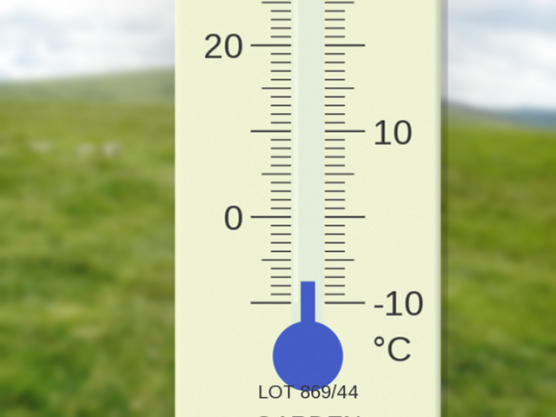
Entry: -7.5 °C
